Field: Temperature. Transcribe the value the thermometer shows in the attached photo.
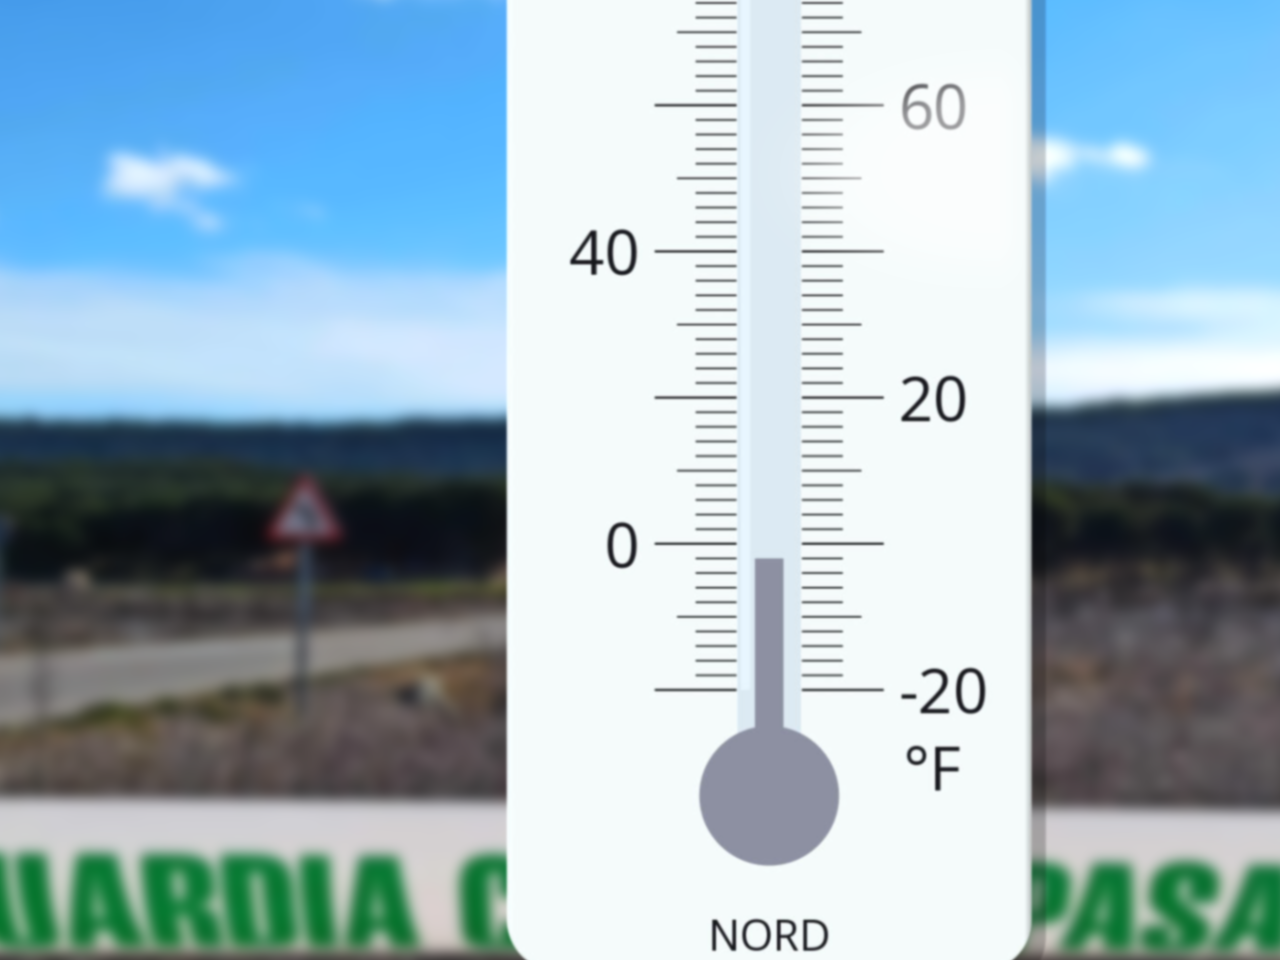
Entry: -2 °F
